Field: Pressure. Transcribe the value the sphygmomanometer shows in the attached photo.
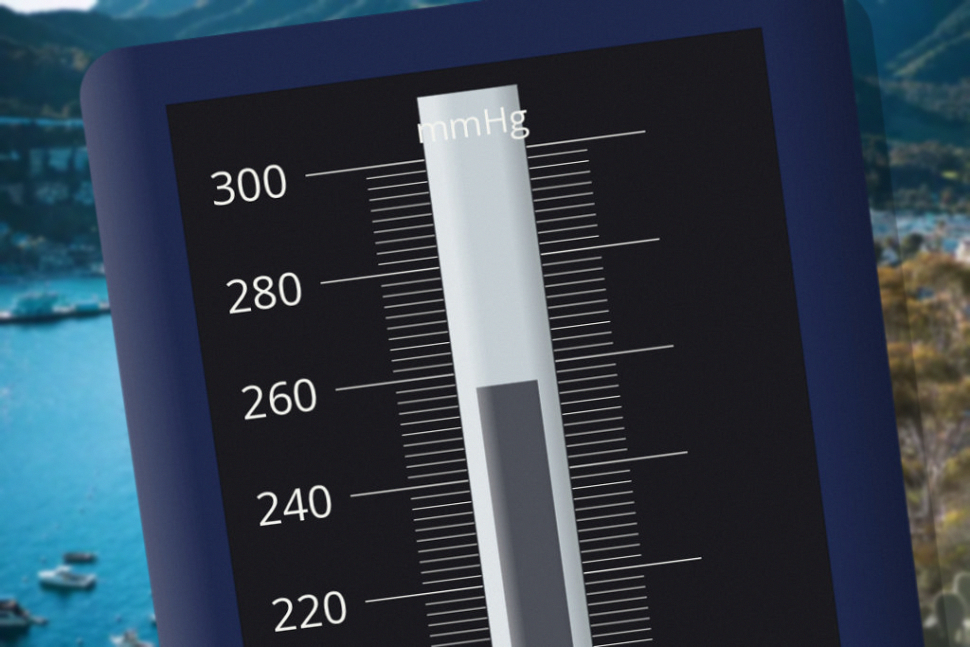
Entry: 257 mmHg
